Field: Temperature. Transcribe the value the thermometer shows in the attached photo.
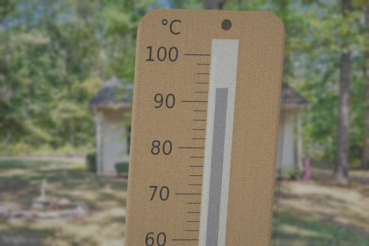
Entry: 93 °C
